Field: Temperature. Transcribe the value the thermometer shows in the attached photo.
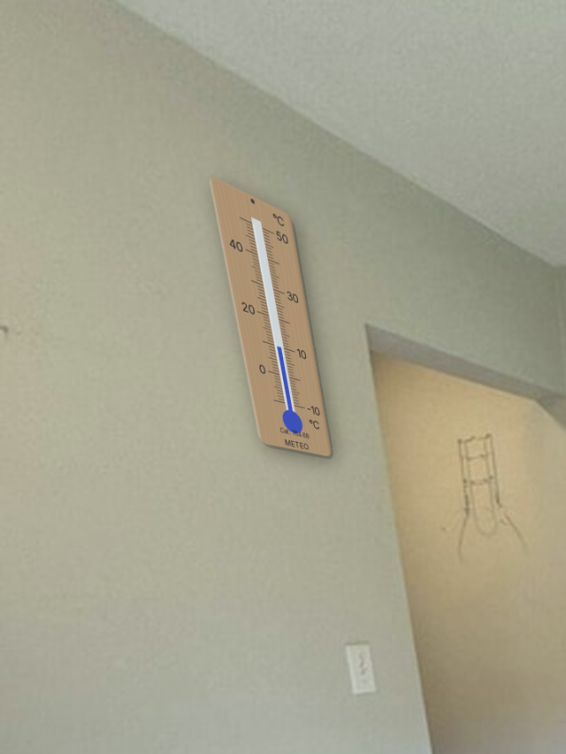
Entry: 10 °C
